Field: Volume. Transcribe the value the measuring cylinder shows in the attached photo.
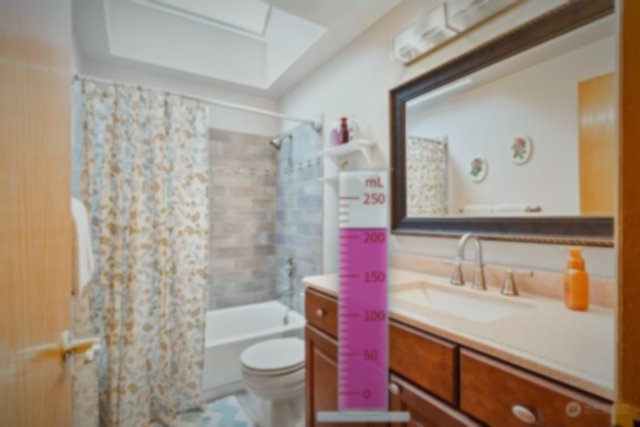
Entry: 210 mL
